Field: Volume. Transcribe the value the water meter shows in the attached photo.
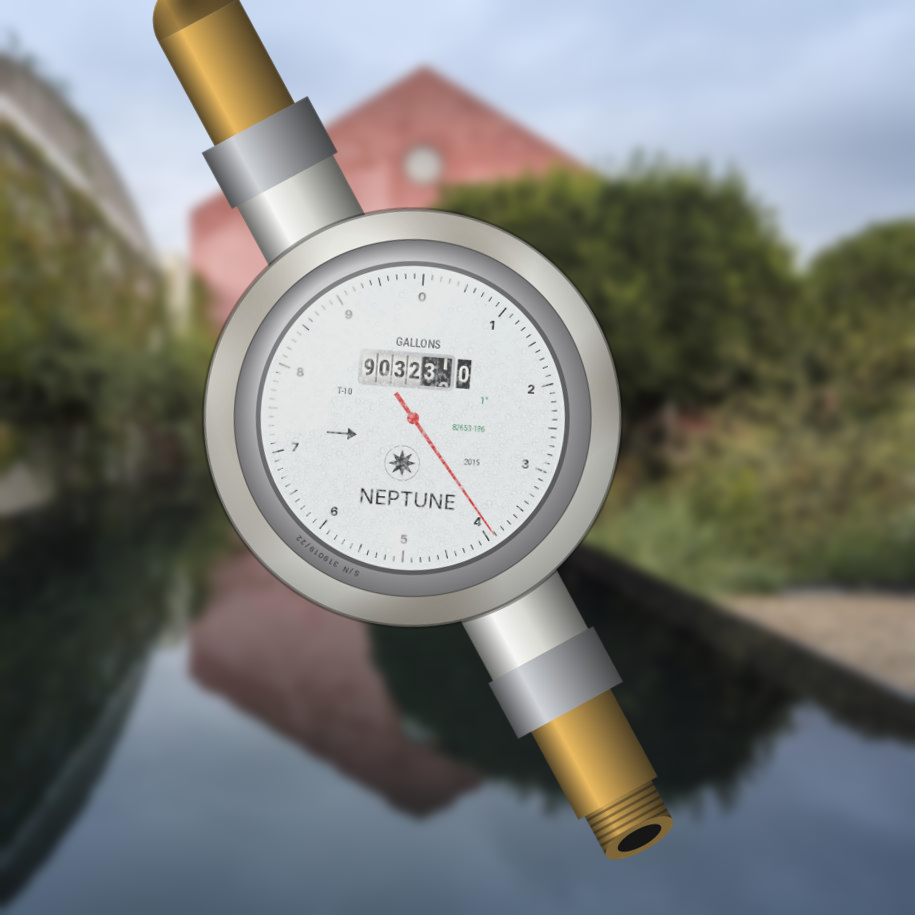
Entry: 9032313.9 gal
